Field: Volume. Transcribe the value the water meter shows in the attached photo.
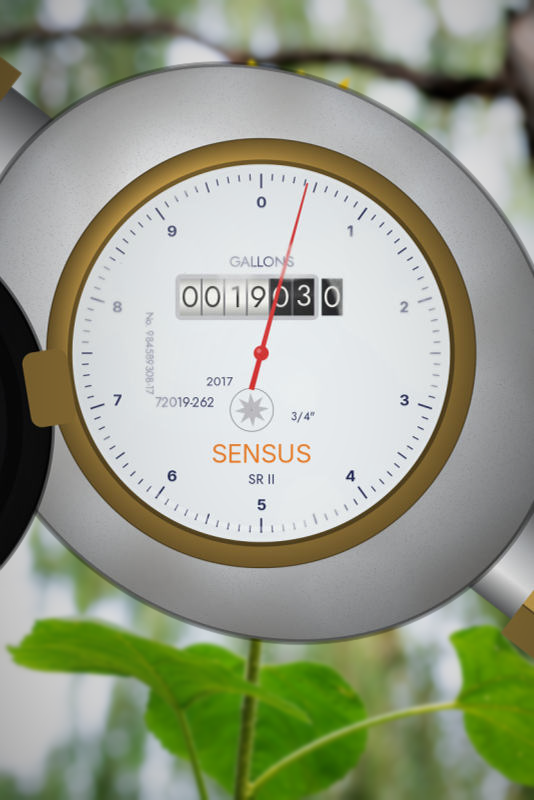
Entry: 19030.4 gal
